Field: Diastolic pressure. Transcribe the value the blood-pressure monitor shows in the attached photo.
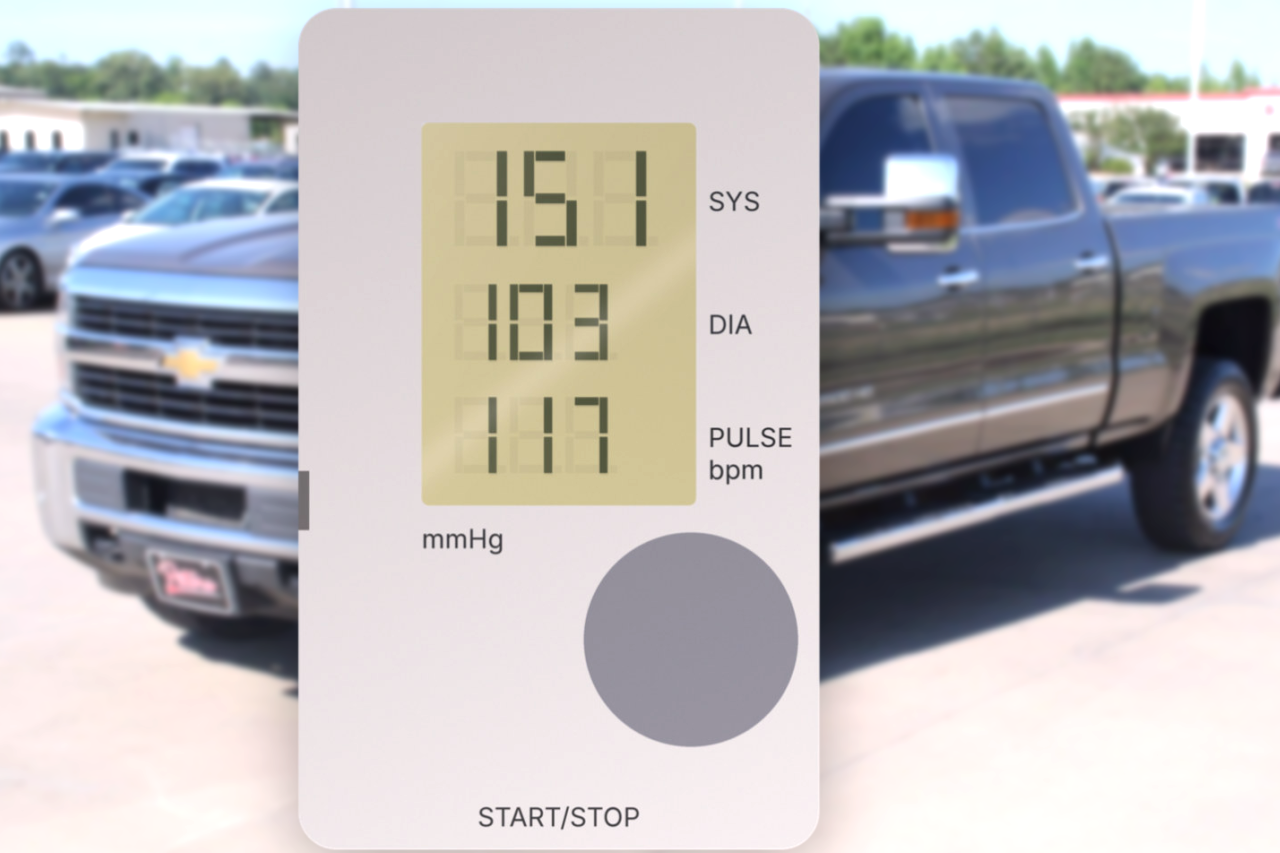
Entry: 103 mmHg
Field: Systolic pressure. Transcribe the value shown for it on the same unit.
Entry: 151 mmHg
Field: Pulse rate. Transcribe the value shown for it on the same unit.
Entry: 117 bpm
